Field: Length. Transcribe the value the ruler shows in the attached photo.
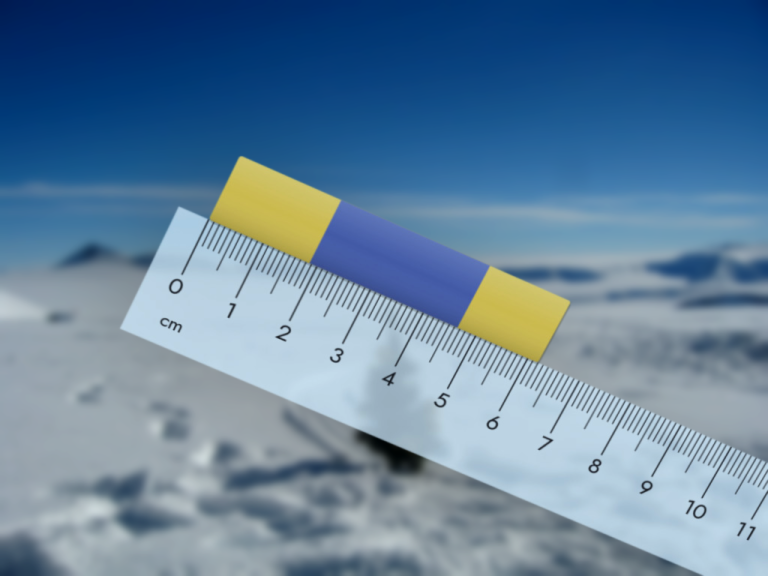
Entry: 6.2 cm
